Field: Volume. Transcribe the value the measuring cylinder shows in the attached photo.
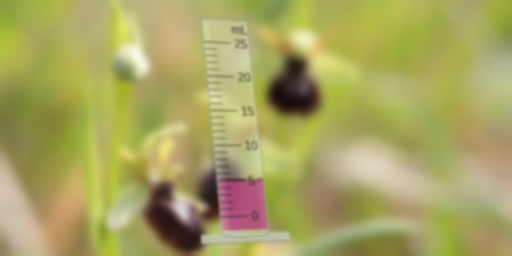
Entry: 5 mL
